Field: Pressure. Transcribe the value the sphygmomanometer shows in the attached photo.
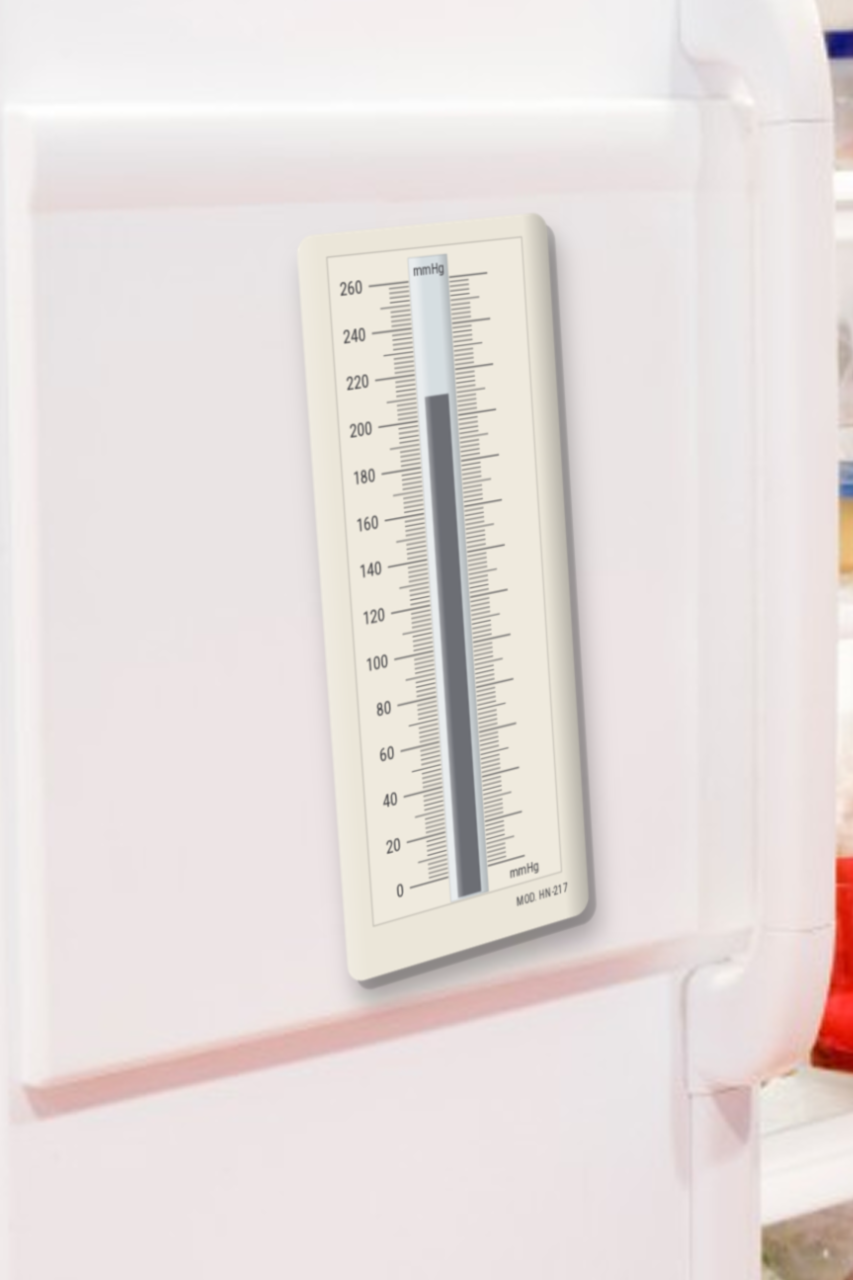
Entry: 210 mmHg
